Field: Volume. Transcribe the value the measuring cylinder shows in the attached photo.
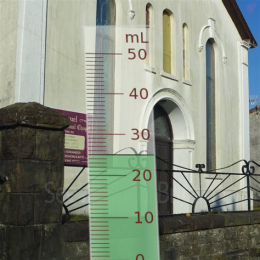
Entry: 25 mL
